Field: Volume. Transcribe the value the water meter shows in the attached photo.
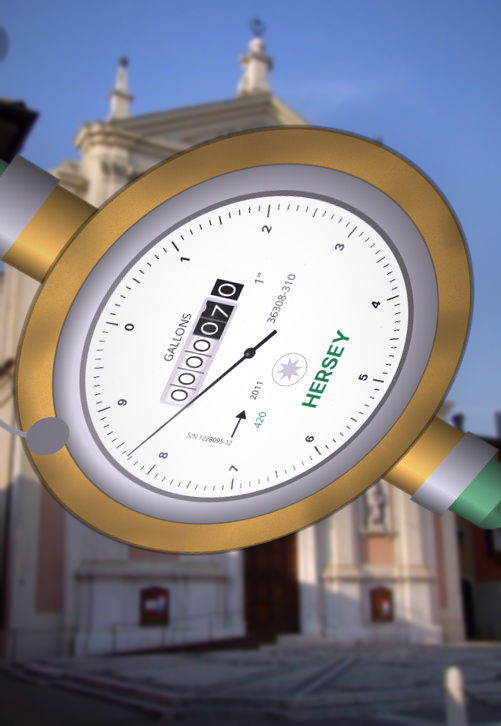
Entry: 68.3 gal
